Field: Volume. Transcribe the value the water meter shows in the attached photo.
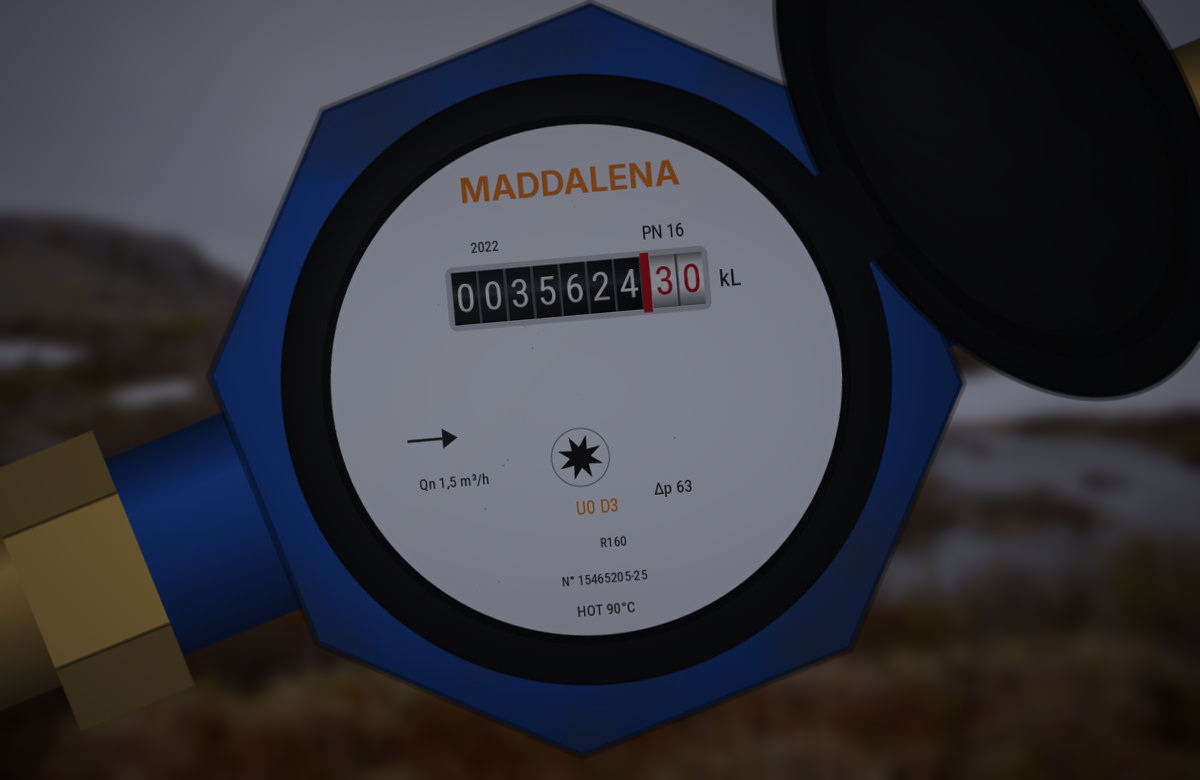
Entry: 35624.30 kL
